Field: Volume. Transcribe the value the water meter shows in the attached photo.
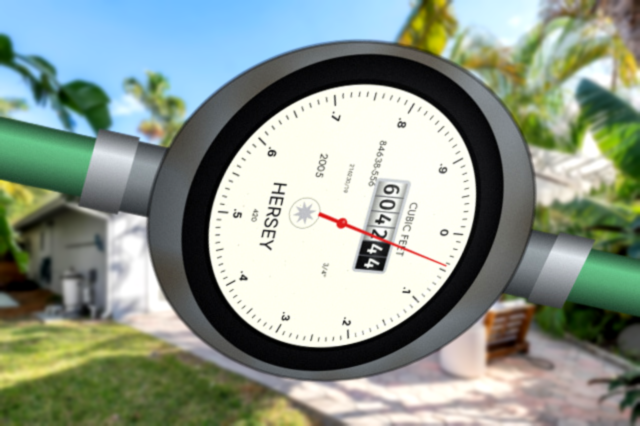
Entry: 604244.04 ft³
